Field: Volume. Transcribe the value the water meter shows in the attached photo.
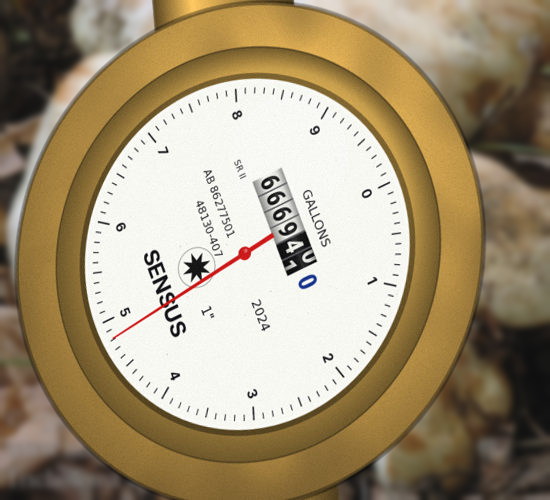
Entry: 6669404.8 gal
